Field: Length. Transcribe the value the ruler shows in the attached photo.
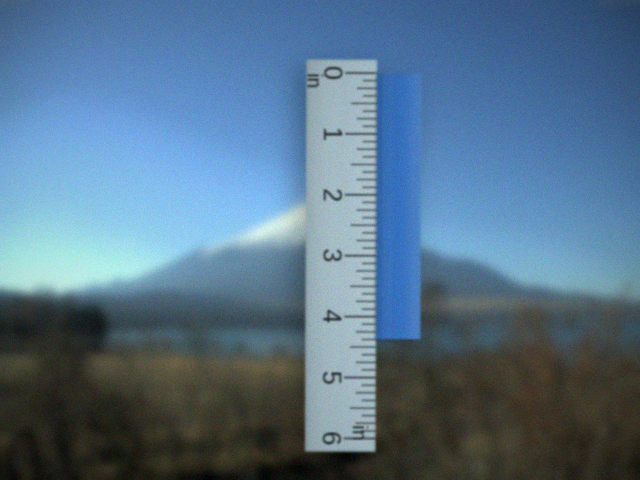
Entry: 4.375 in
